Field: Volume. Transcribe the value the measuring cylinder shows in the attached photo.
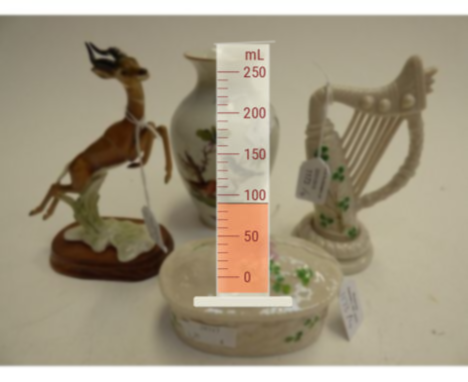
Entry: 90 mL
